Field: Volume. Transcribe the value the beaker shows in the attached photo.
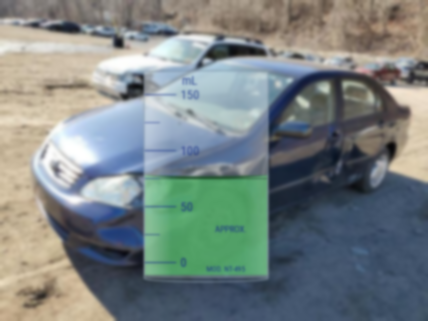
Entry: 75 mL
